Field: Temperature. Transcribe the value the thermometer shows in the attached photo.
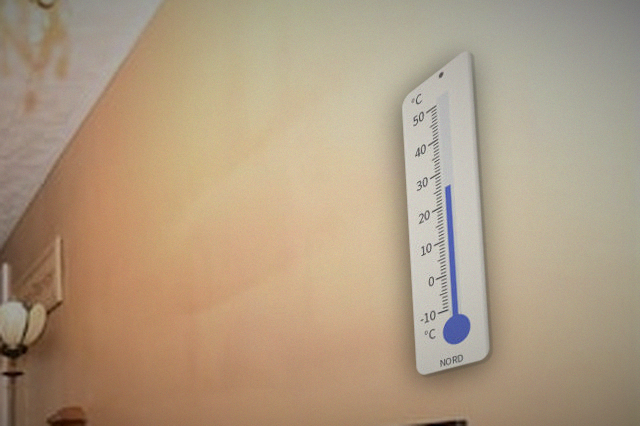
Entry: 25 °C
